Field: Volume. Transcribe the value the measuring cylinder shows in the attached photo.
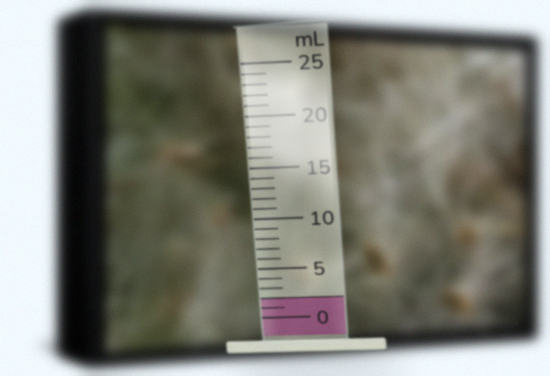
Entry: 2 mL
